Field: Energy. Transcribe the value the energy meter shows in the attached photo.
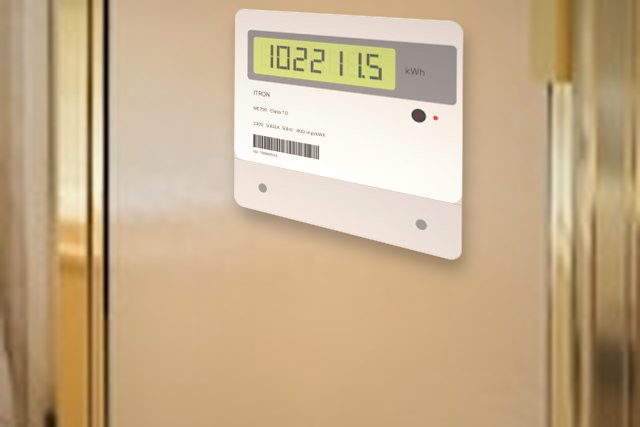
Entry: 102211.5 kWh
